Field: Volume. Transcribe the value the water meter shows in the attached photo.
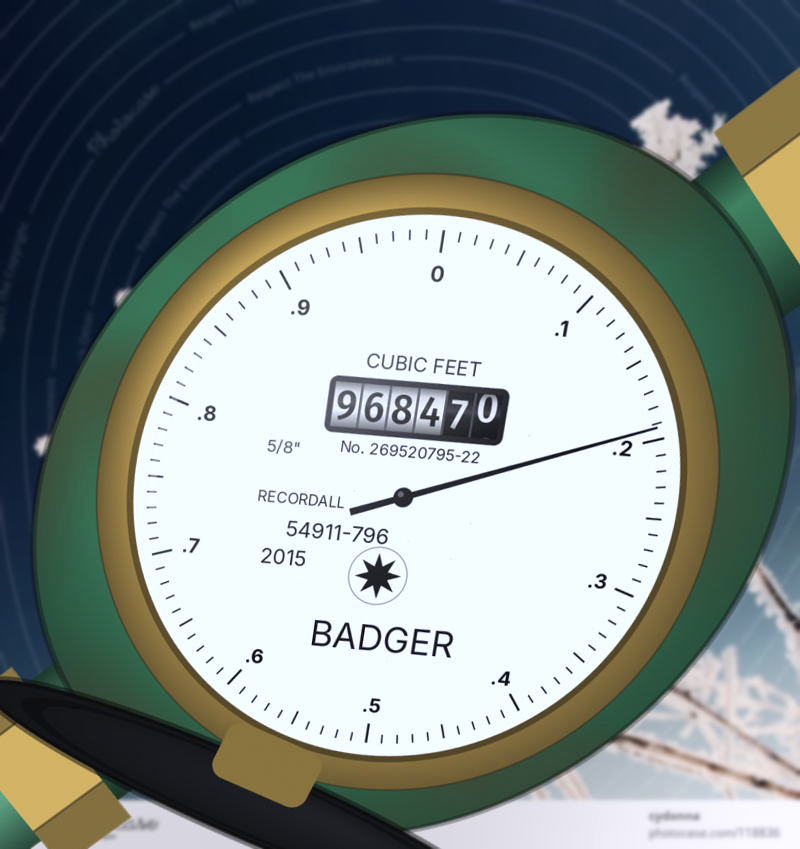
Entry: 968470.19 ft³
